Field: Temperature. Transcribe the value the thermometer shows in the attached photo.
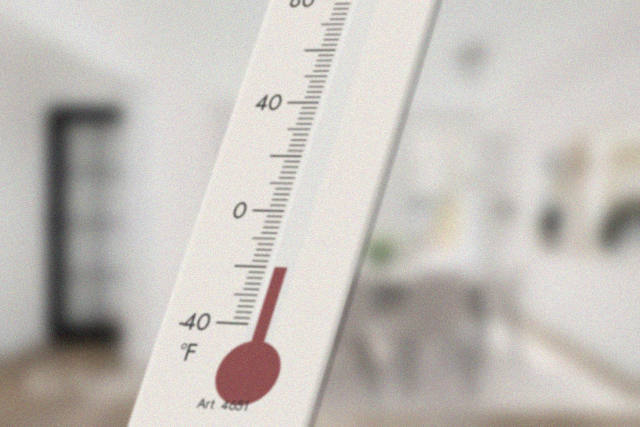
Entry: -20 °F
